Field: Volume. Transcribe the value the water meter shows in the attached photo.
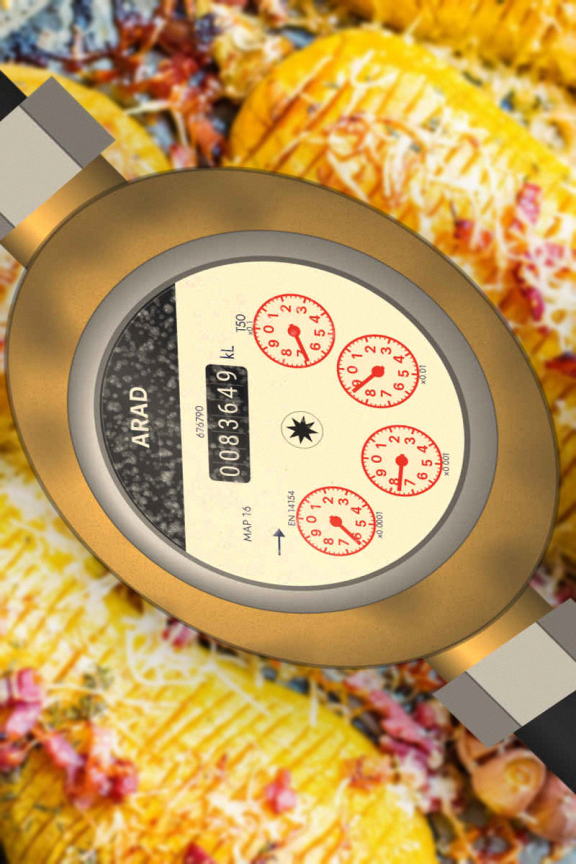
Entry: 83649.6876 kL
